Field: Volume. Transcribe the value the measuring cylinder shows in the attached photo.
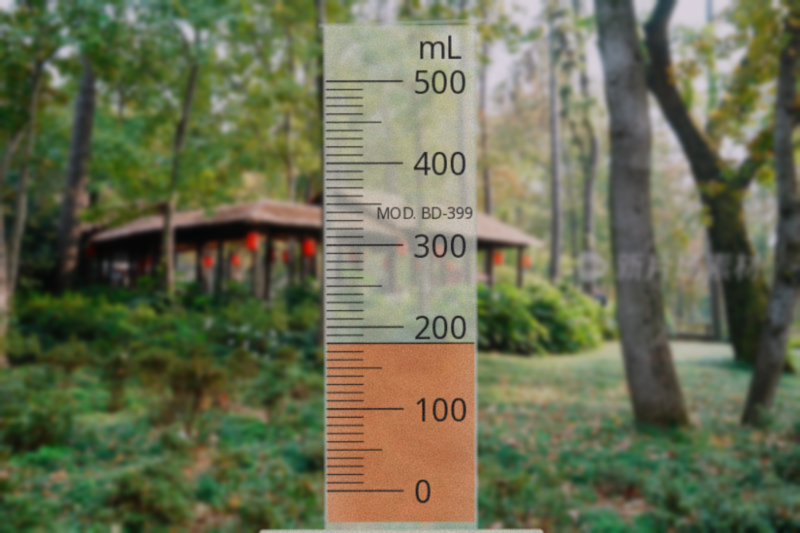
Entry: 180 mL
